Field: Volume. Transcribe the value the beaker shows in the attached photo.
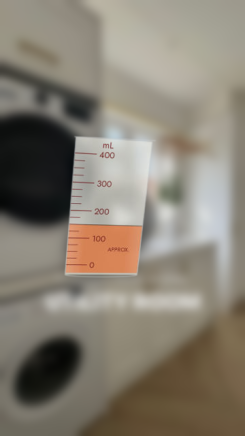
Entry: 150 mL
